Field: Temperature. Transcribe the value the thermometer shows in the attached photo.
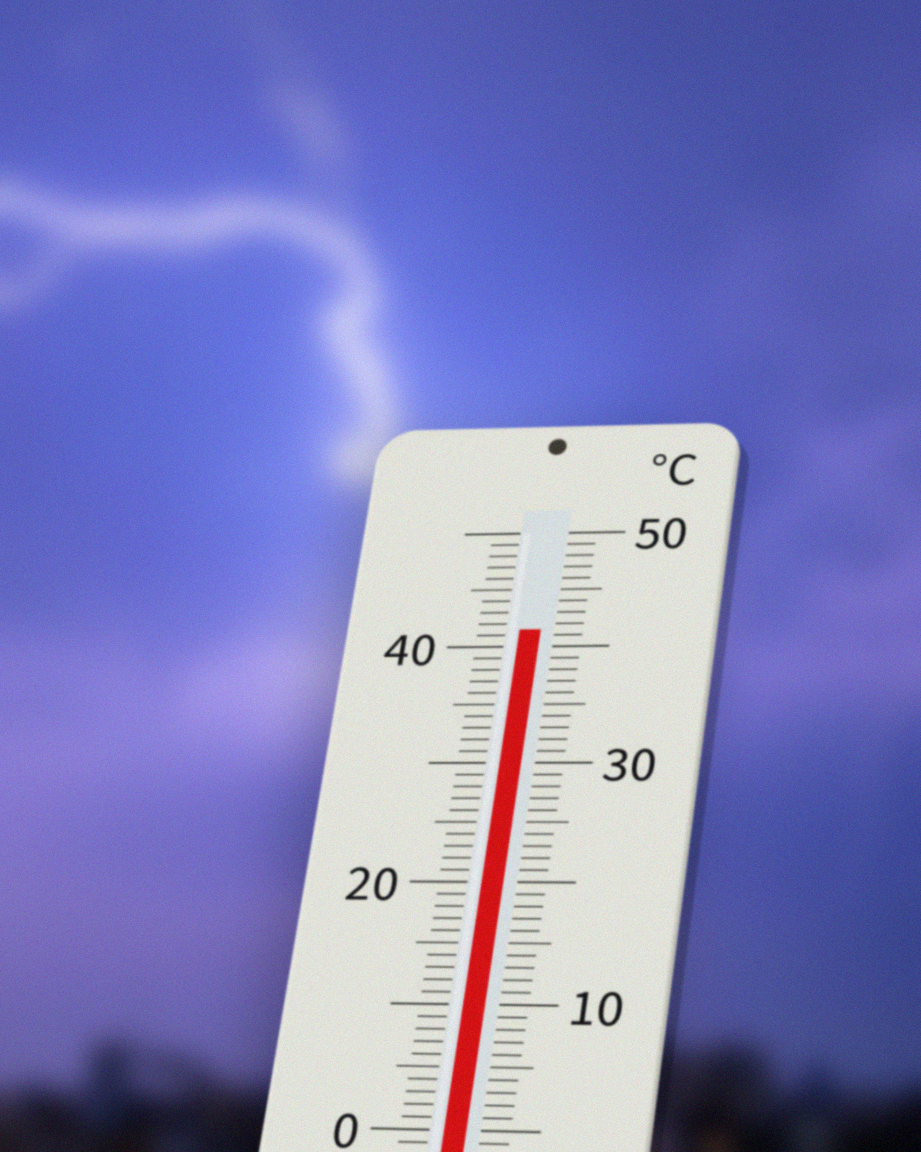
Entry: 41.5 °C
